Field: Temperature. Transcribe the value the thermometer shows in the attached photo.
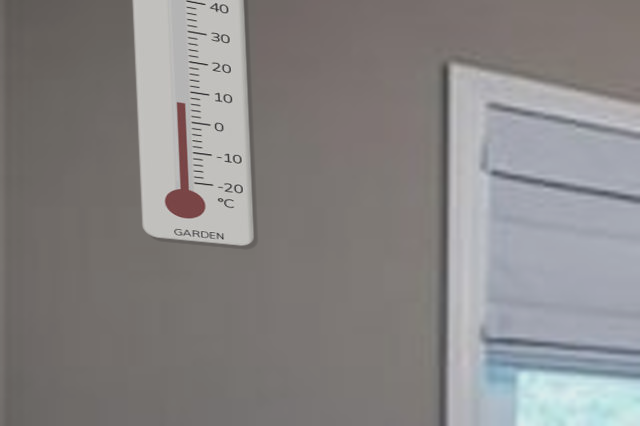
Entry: 6 °C
